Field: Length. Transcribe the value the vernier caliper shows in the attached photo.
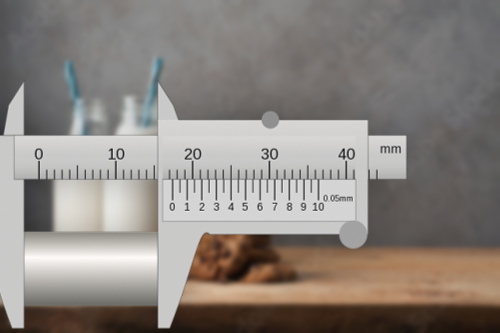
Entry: 17.4 mm
